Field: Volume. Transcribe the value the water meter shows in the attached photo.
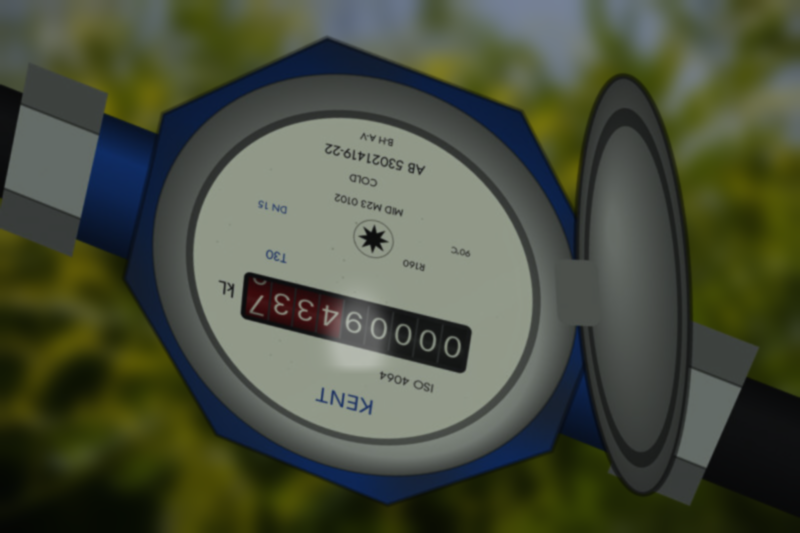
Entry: 9.4337 kL
